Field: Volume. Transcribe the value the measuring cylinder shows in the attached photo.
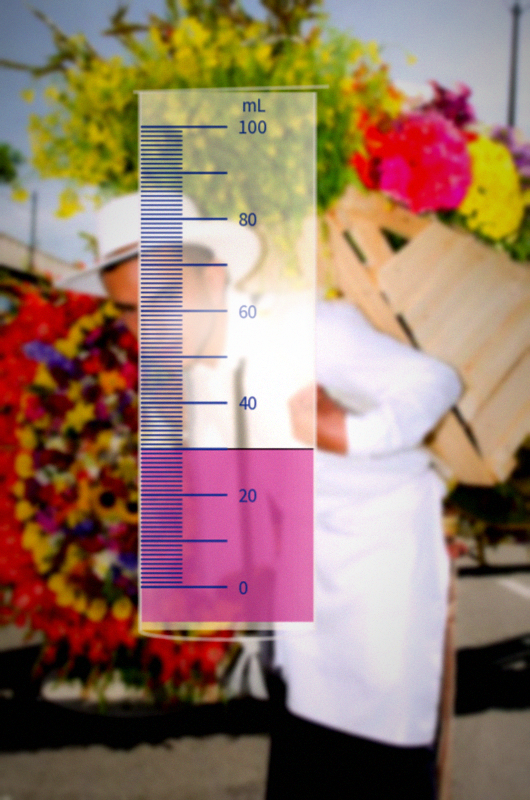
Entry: 30 mL
